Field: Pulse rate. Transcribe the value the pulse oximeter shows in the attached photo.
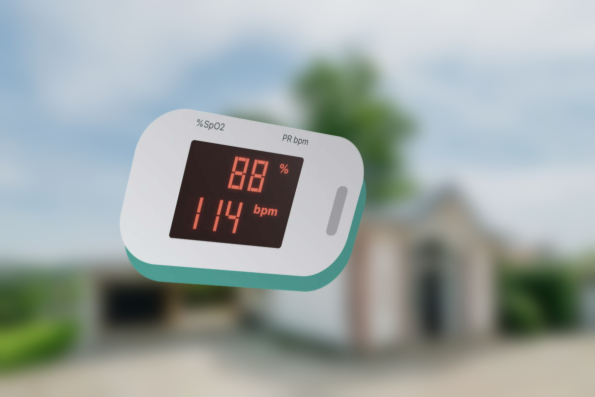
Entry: 114 bpm
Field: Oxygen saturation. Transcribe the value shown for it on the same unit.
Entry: 88 %
